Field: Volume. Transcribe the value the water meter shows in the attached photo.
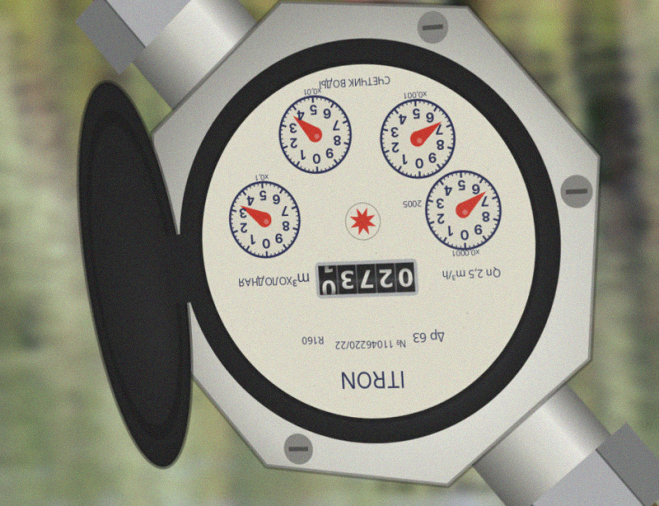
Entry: 2730.3366 m³
